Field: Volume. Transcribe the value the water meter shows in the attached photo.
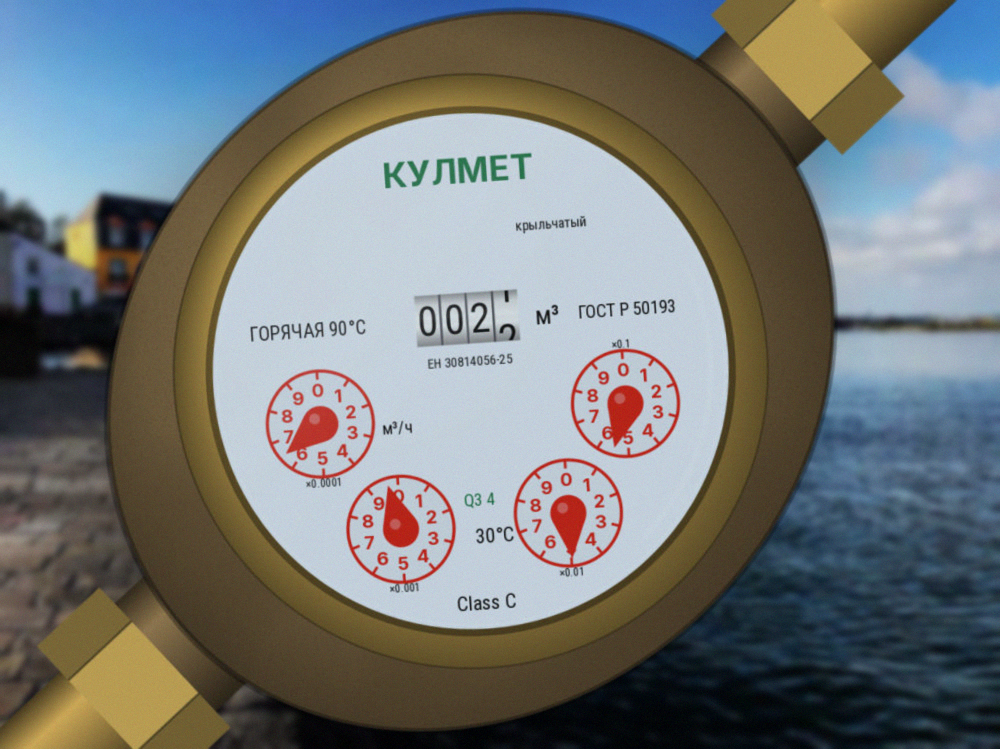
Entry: 21.5496 m³
